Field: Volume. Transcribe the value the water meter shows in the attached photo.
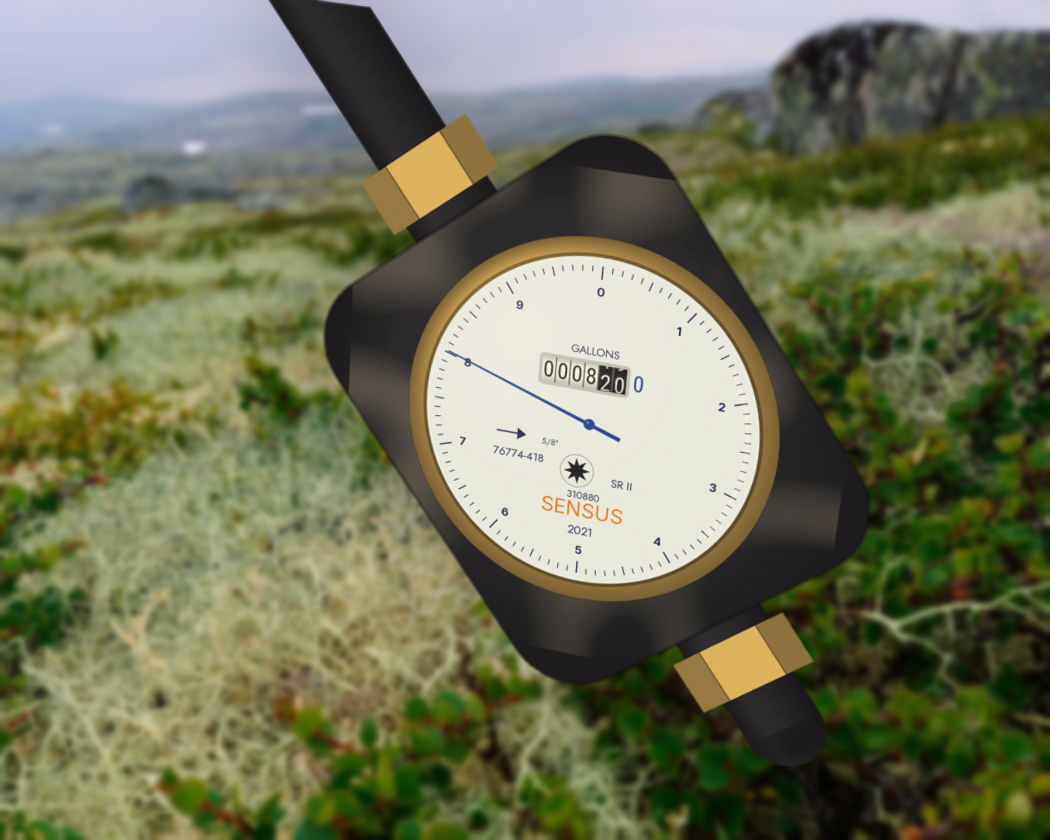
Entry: 8198.0 gal
